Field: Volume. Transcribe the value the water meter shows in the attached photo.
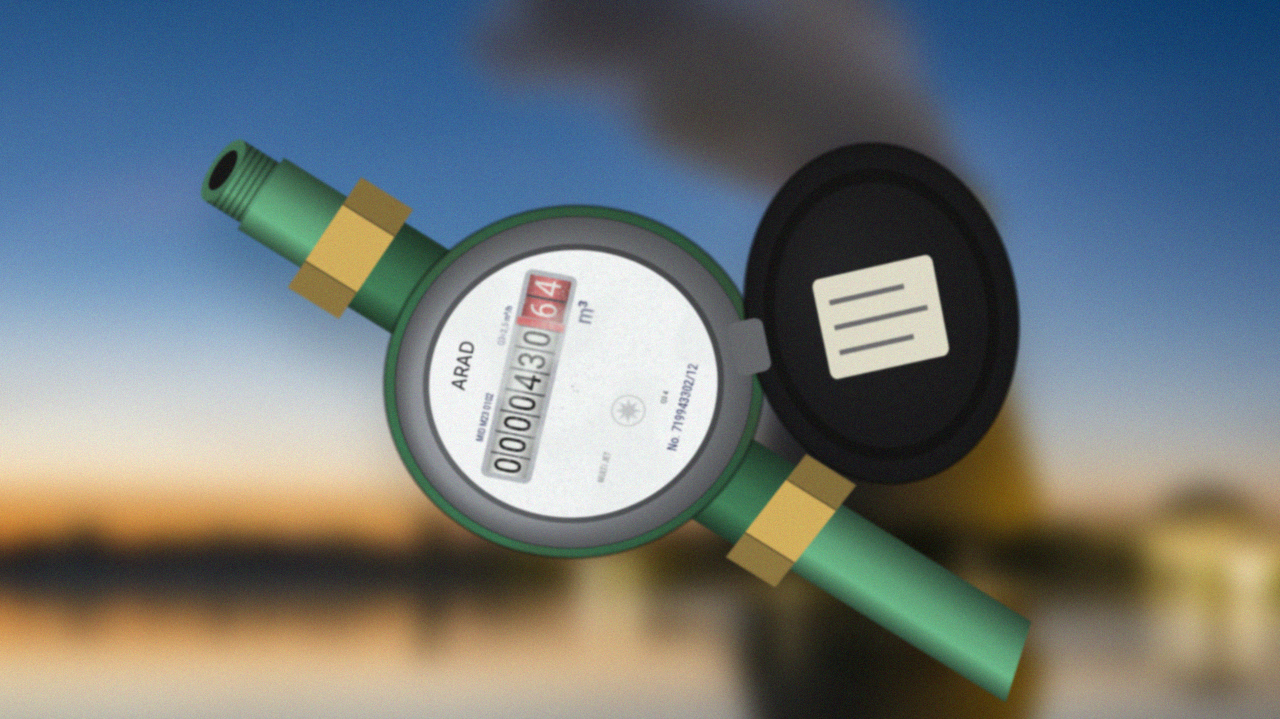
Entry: 430.64 m³
